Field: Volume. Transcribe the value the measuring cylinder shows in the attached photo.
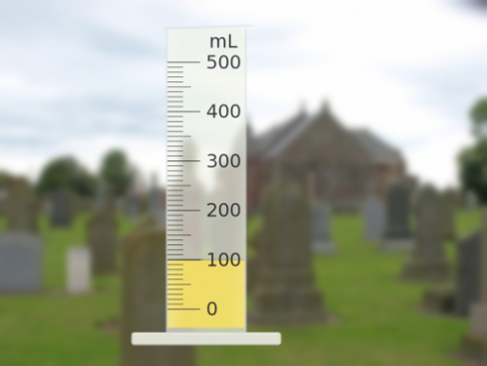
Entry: 100 mL
